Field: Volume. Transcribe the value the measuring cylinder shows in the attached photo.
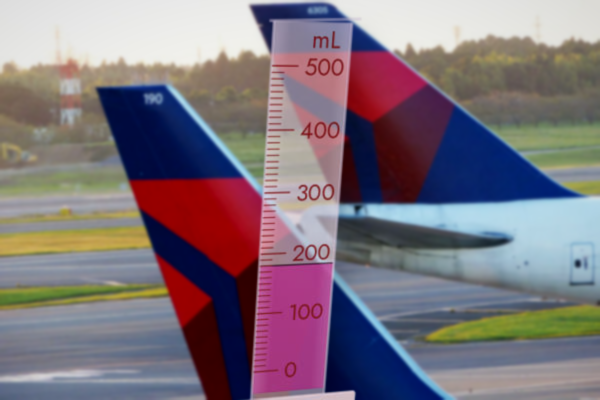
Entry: 180 mL
